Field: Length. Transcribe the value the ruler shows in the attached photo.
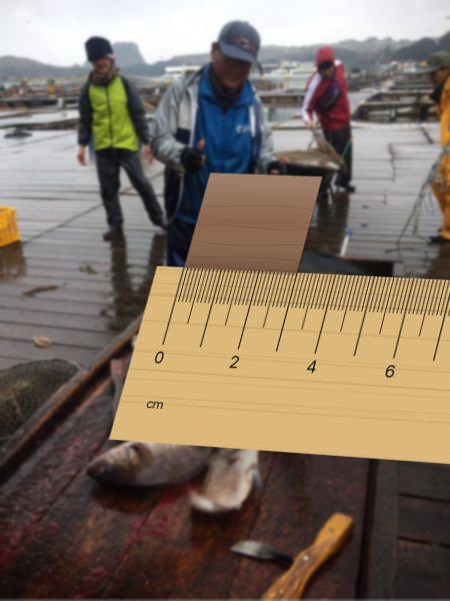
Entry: 3 cm
